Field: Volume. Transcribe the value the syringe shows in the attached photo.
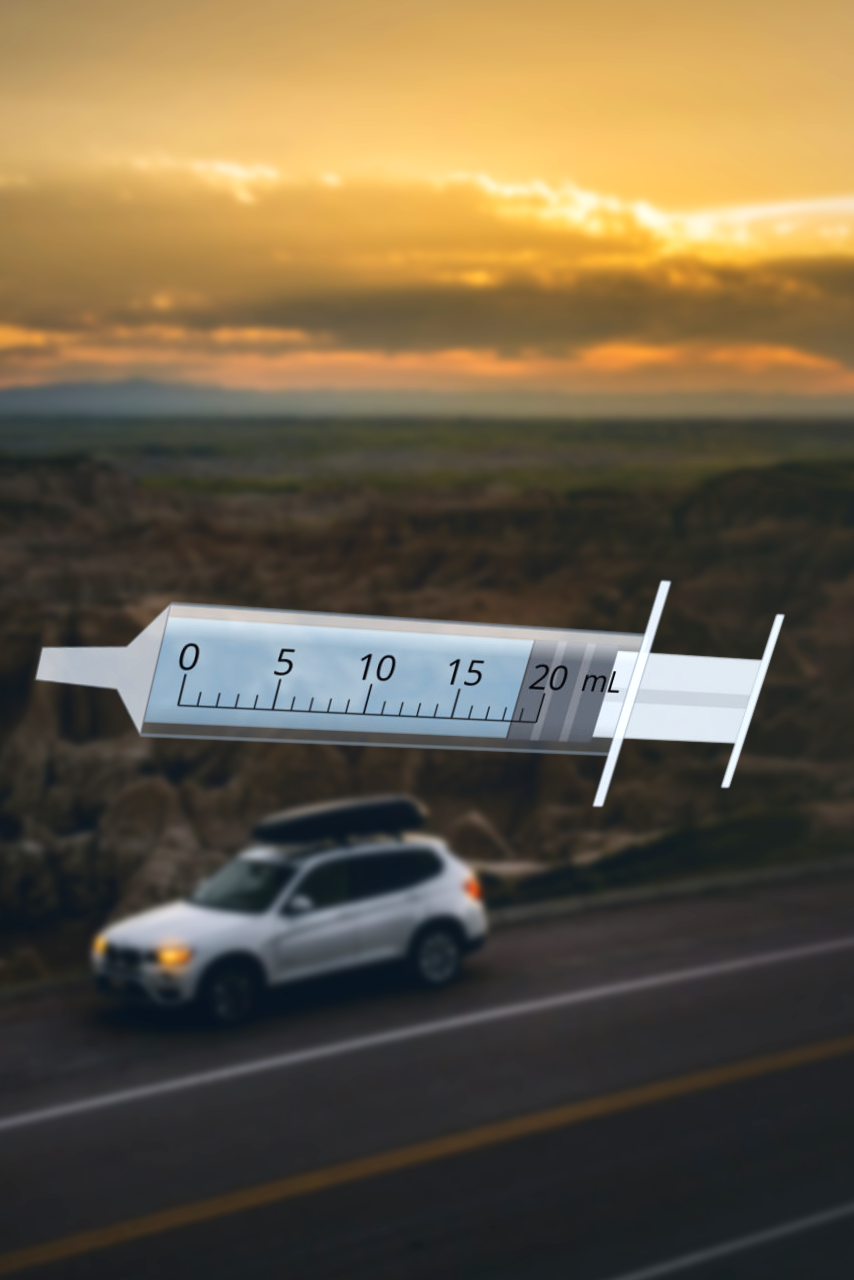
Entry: 18.5 mL
